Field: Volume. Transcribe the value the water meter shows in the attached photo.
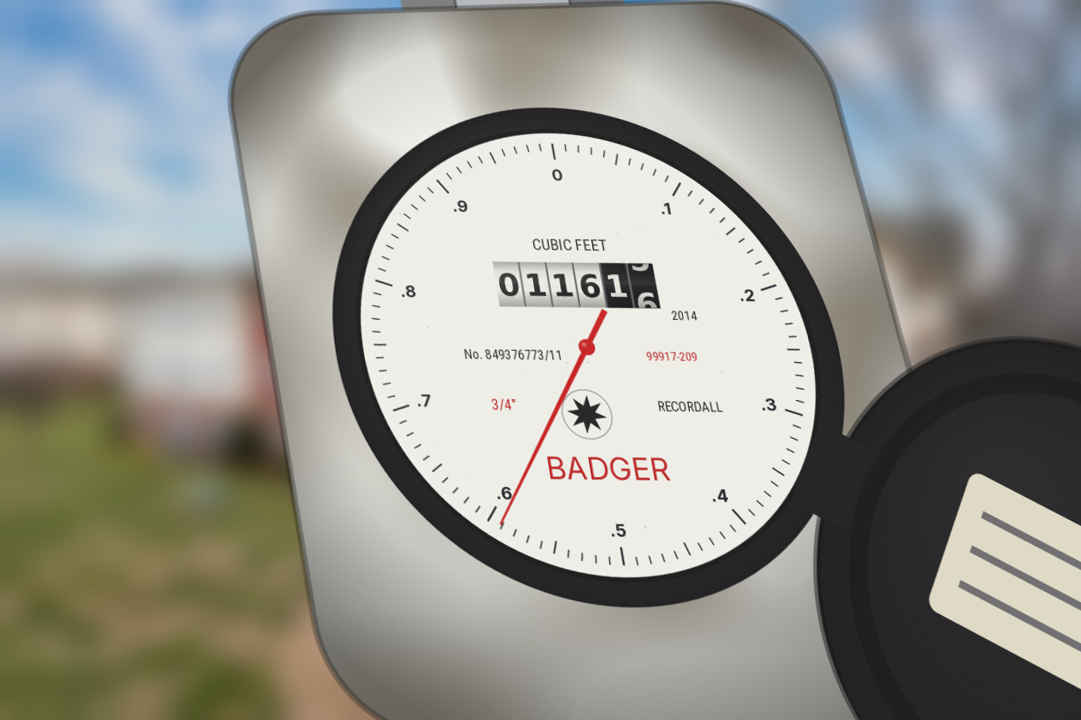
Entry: 11615.59 ft³
